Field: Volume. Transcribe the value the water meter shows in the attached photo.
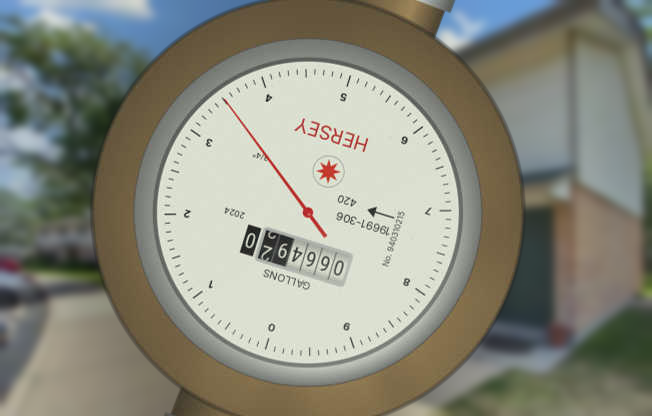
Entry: 664923.5 gal
